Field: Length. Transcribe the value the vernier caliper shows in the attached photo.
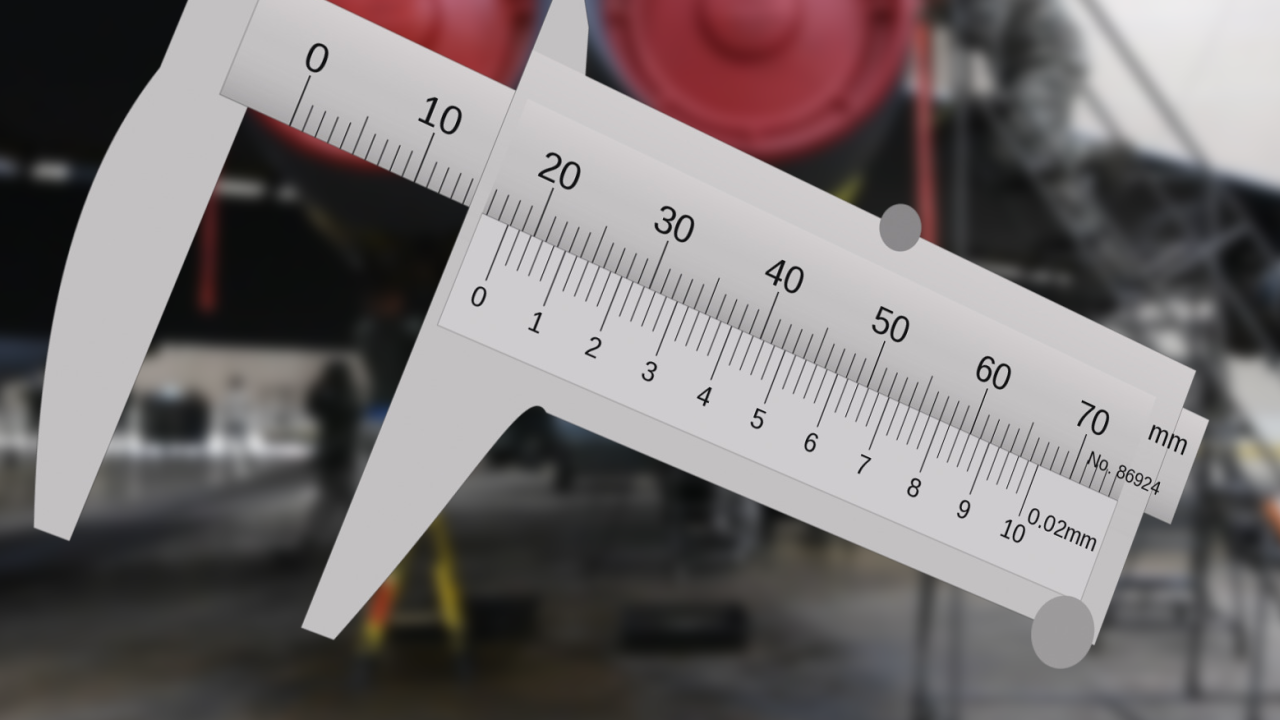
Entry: 17.8 mm
